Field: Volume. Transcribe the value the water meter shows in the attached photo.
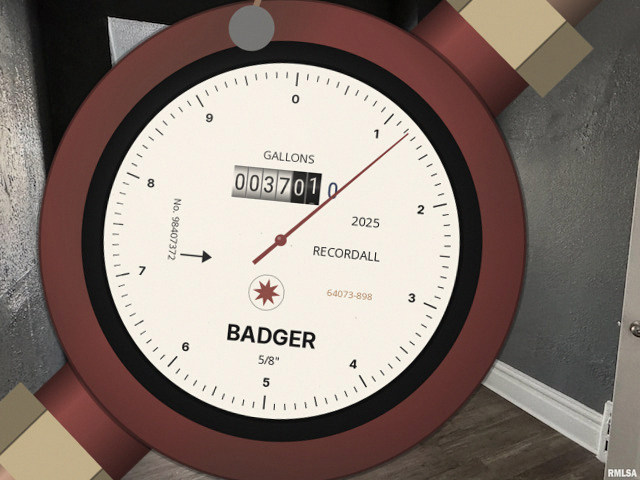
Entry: 37011.2 gal
